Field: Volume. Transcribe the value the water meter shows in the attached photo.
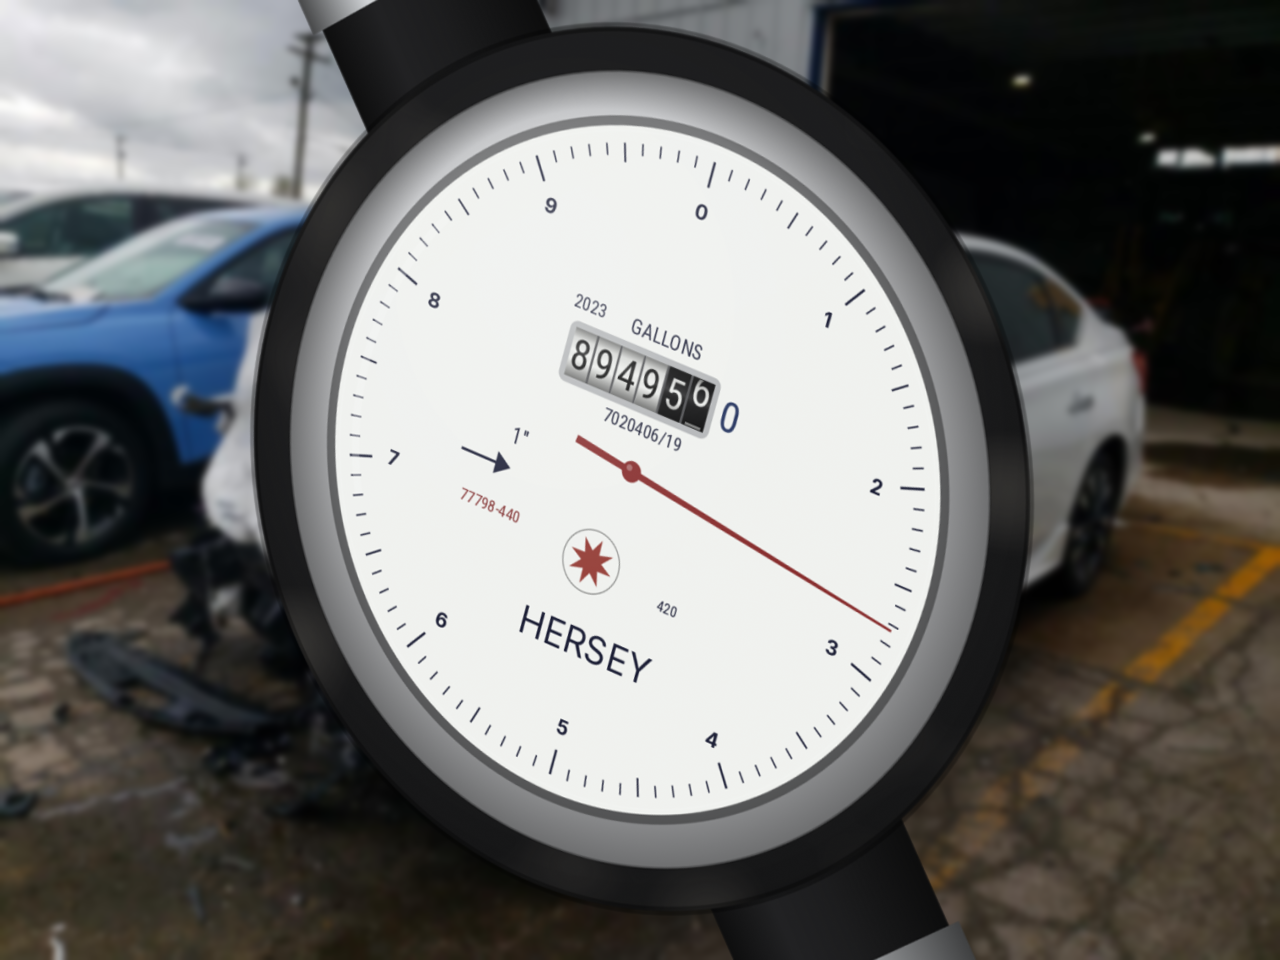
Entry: 8949562.7 gal
